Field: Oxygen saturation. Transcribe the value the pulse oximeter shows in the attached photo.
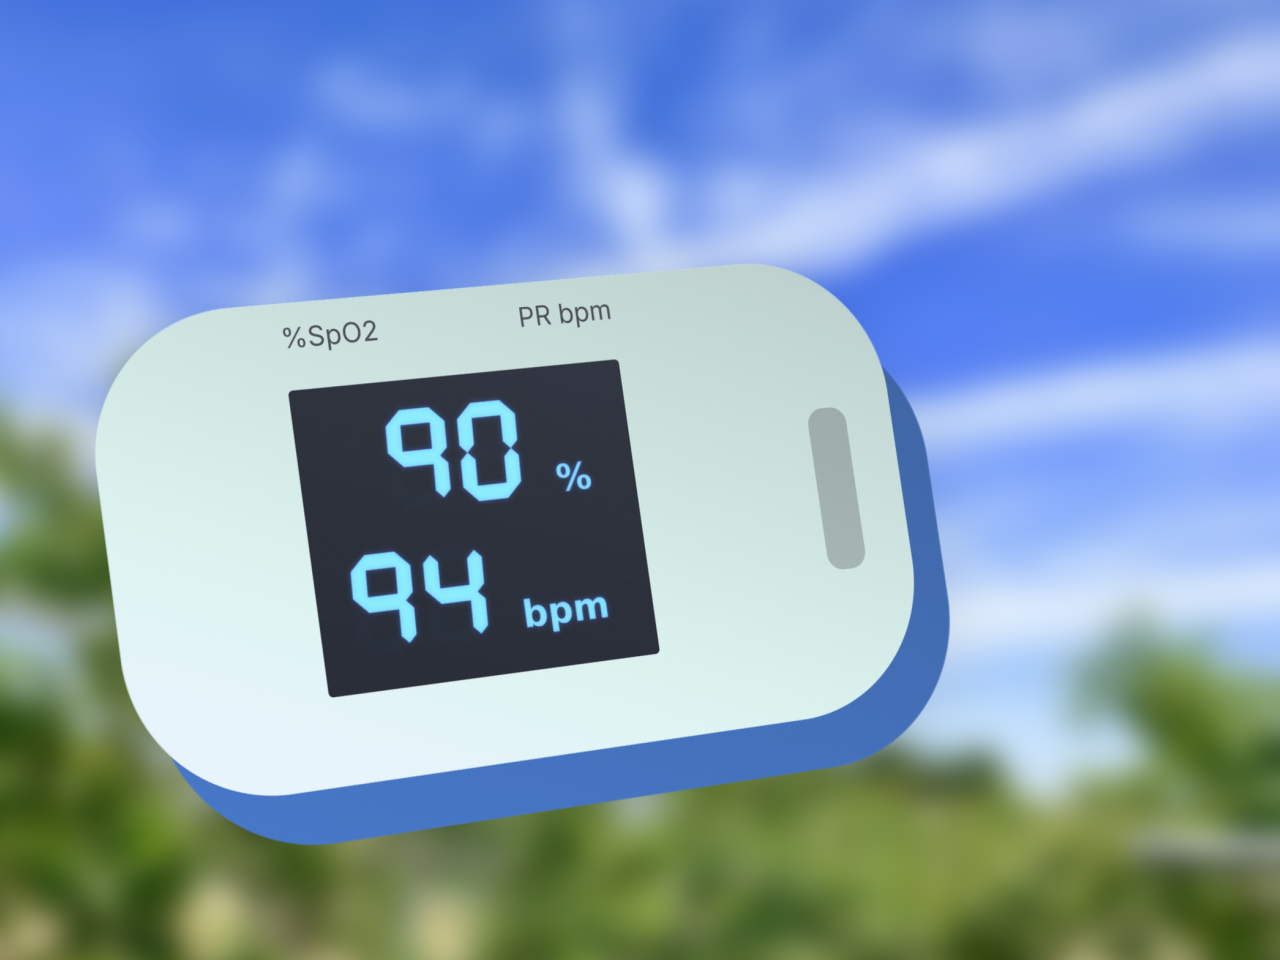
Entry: 90 %
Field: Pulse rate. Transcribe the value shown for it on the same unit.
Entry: 94 bpm
